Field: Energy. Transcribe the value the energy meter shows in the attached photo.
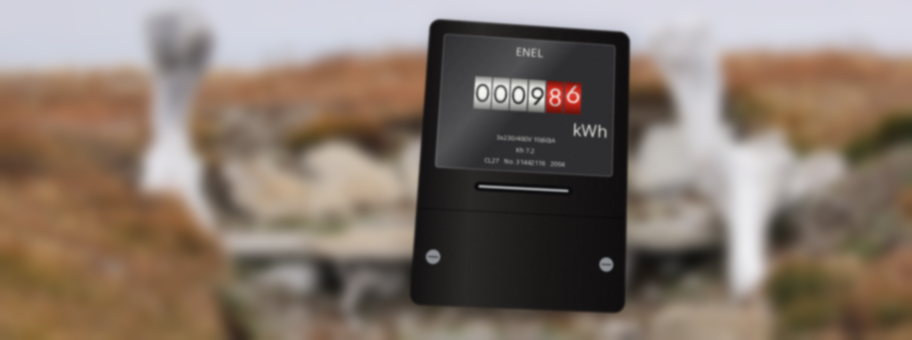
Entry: 9.86 kWh
